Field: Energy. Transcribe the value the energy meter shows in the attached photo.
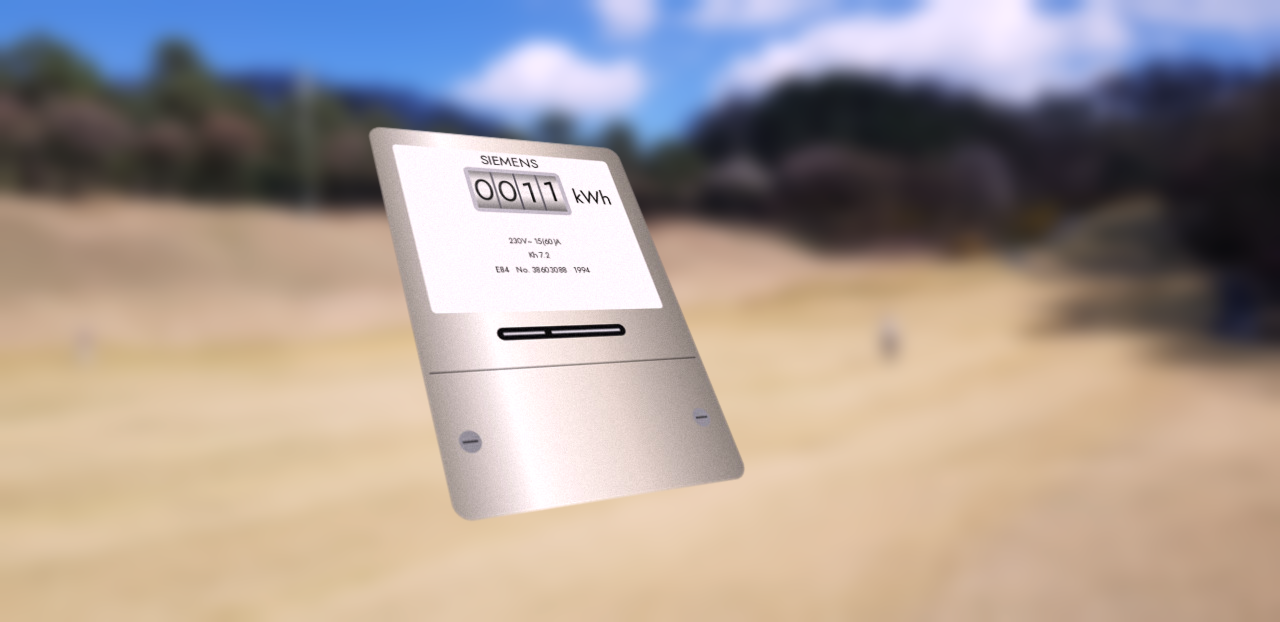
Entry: 11 kWh
